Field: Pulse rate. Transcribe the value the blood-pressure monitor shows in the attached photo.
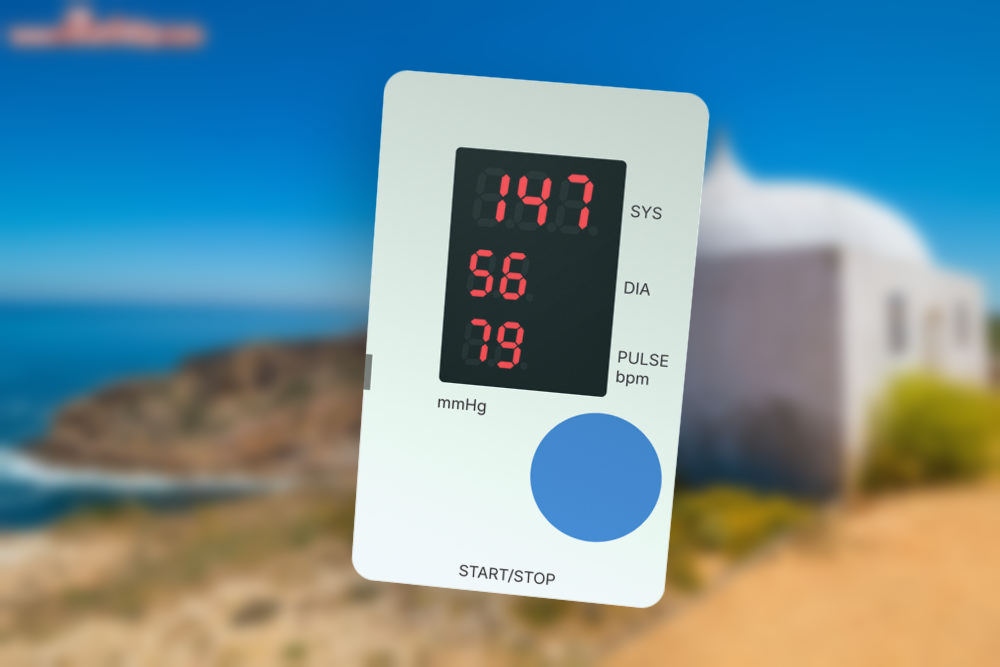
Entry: 79 bpm
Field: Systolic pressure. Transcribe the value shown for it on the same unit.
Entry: 147 mmHg
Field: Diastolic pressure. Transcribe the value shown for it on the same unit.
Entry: 56 mmHg
